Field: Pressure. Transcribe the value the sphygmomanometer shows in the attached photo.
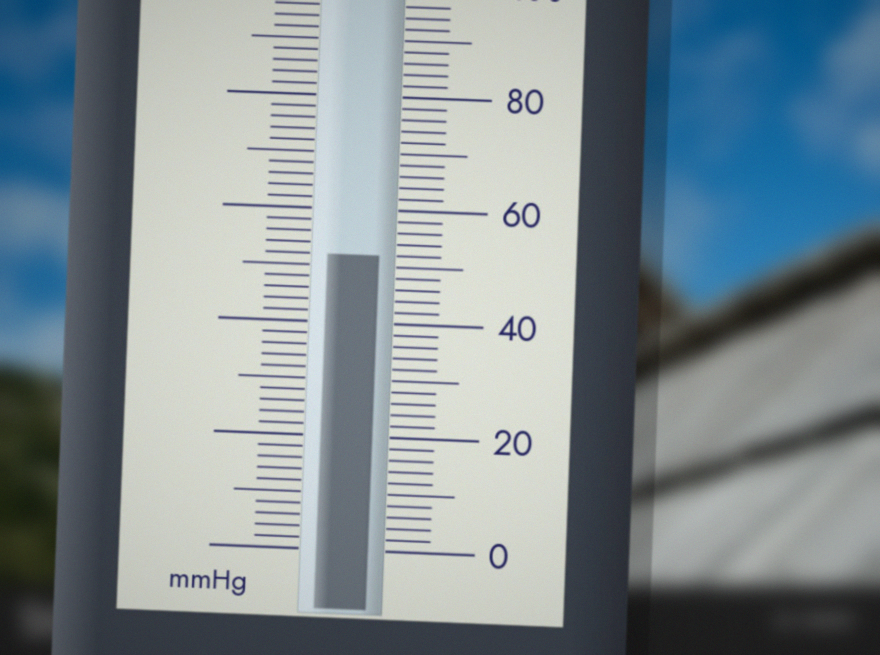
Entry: 52 mmHg
